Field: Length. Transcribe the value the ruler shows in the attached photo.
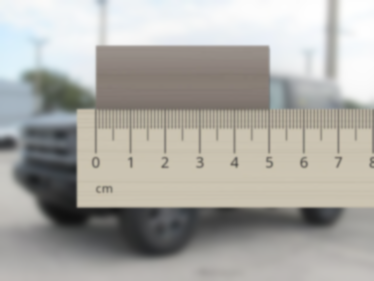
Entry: 5 cm
